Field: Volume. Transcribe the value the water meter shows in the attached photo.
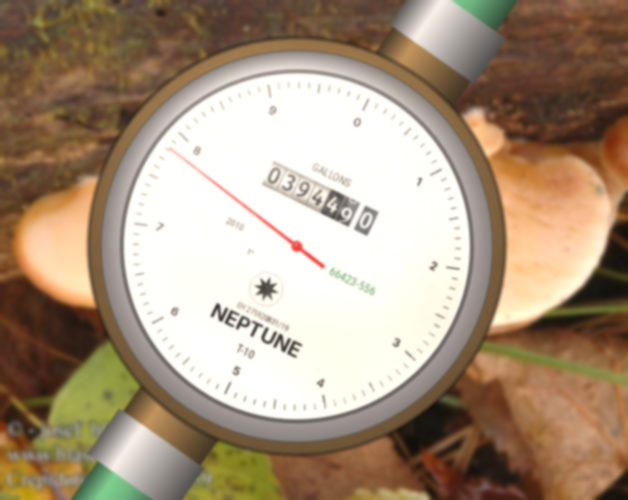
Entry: 394487.8 gal
